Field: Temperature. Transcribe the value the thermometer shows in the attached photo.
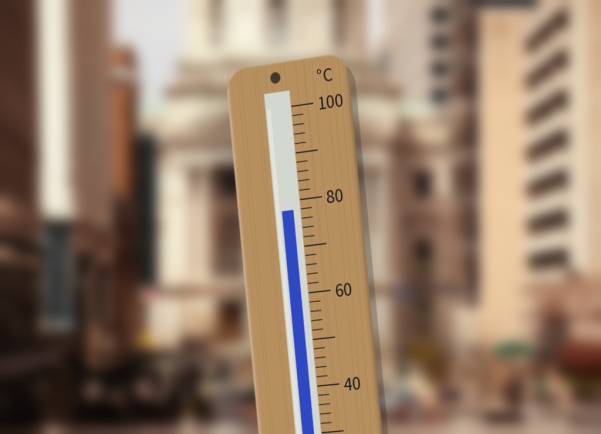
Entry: 78 °C
